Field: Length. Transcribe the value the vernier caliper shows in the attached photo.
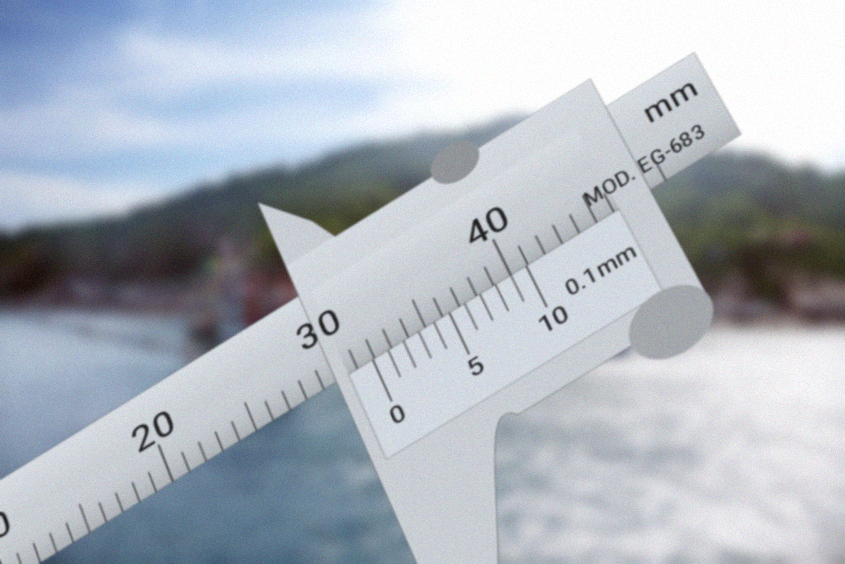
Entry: 31.9 mm
